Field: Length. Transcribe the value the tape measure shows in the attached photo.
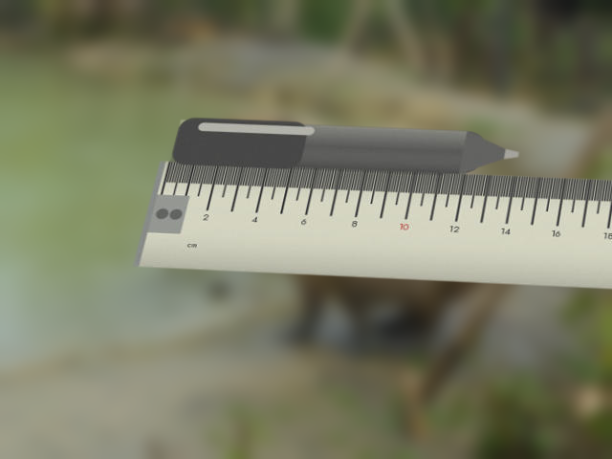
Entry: 14 cm
